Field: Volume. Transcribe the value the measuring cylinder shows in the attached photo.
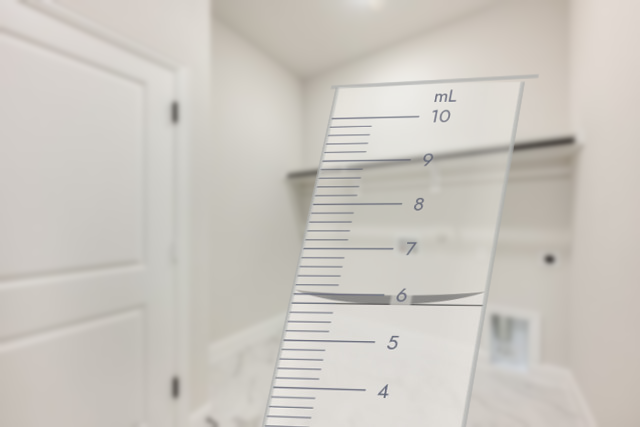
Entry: 5.8 mL
